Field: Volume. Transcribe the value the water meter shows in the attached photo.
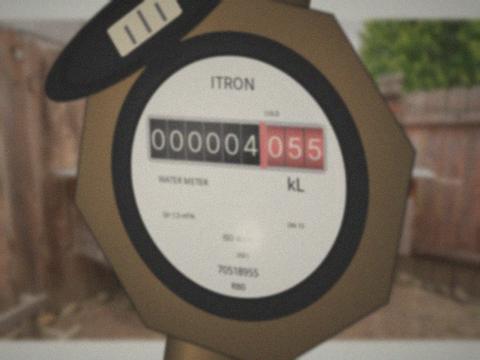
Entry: 4.055 kL
